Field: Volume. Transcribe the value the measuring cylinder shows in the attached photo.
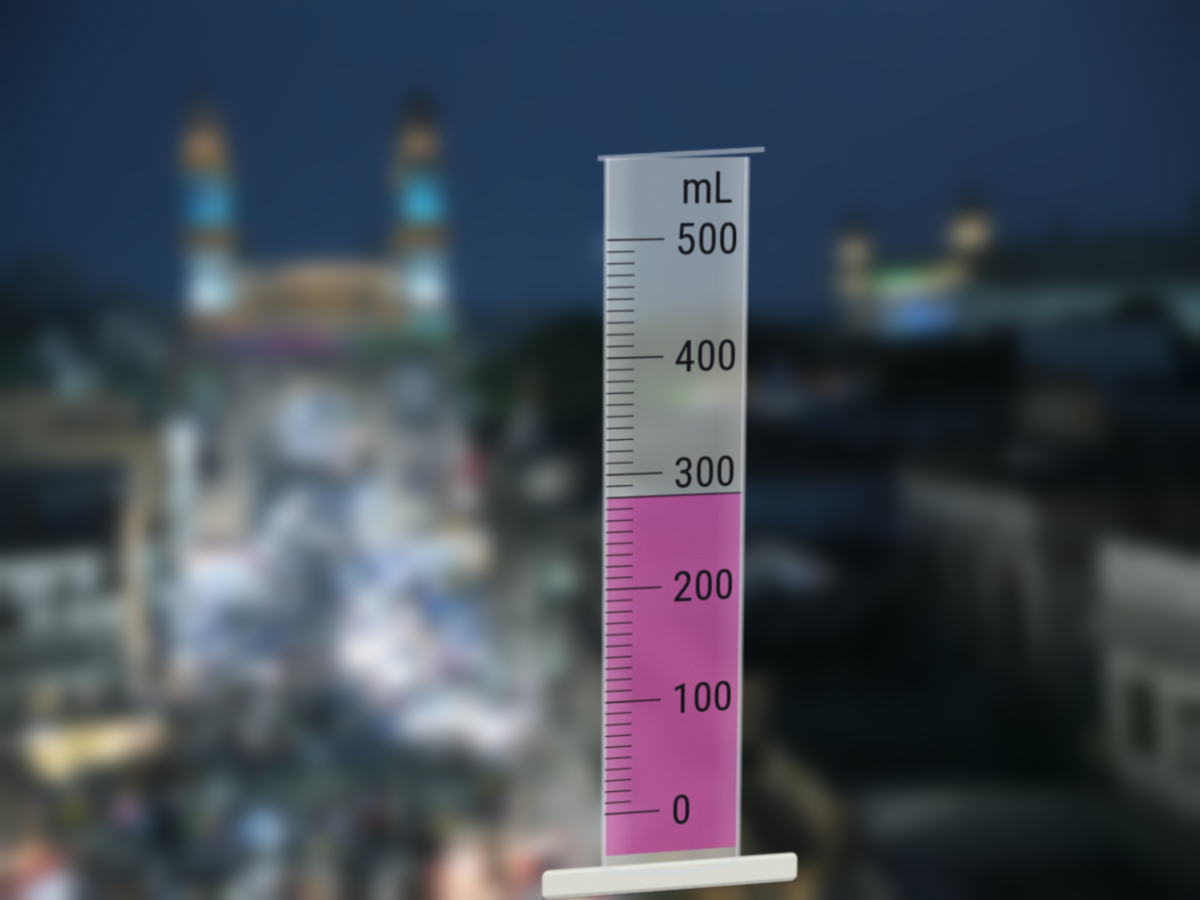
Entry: 280 mL
